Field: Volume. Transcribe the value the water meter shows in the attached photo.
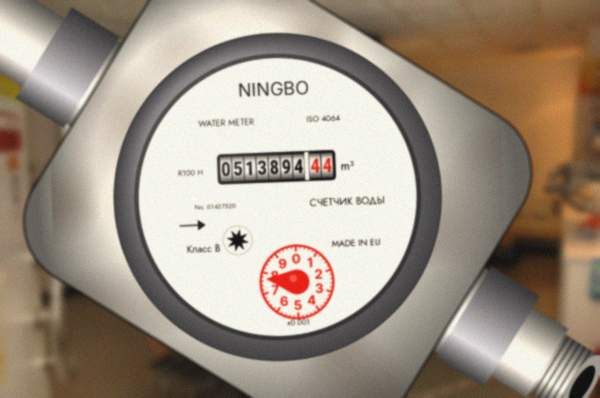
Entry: 513894.447 m³
